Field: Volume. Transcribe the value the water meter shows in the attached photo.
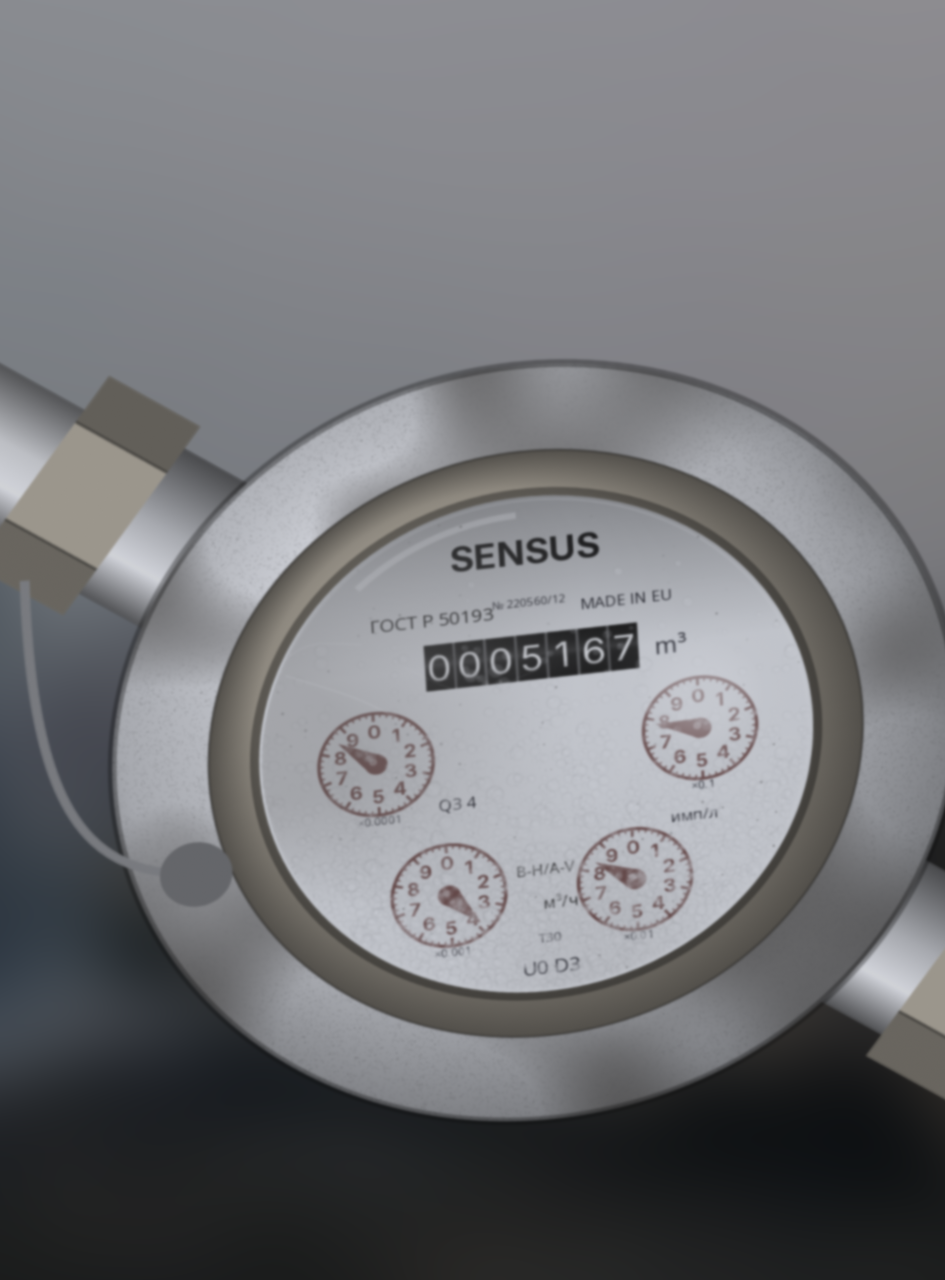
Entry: 5167.7838 m³
